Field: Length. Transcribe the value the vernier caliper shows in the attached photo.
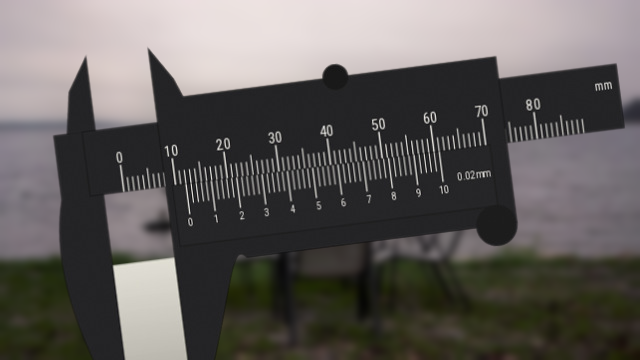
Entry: 12.0 mm
